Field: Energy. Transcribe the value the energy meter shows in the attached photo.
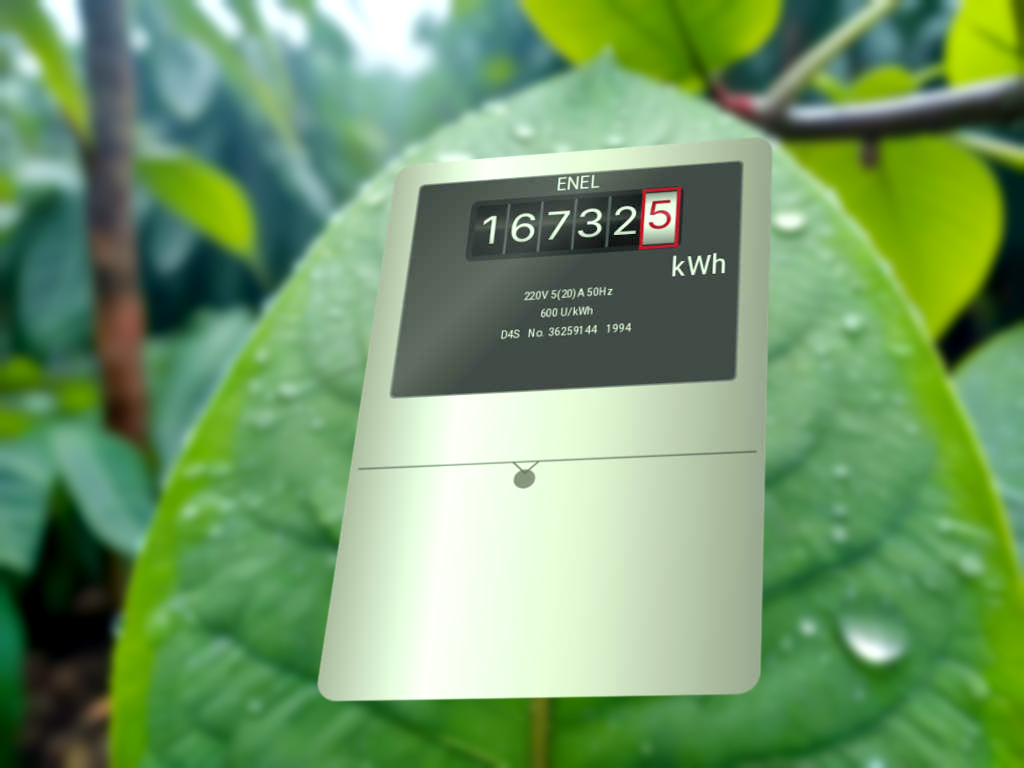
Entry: 16732.5 kWh
